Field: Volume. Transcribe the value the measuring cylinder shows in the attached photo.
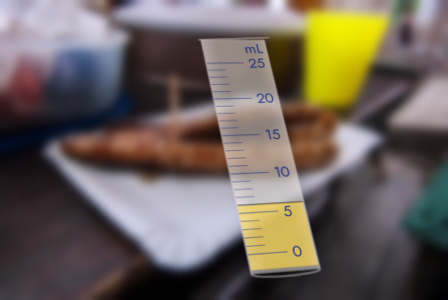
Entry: 6 mL
